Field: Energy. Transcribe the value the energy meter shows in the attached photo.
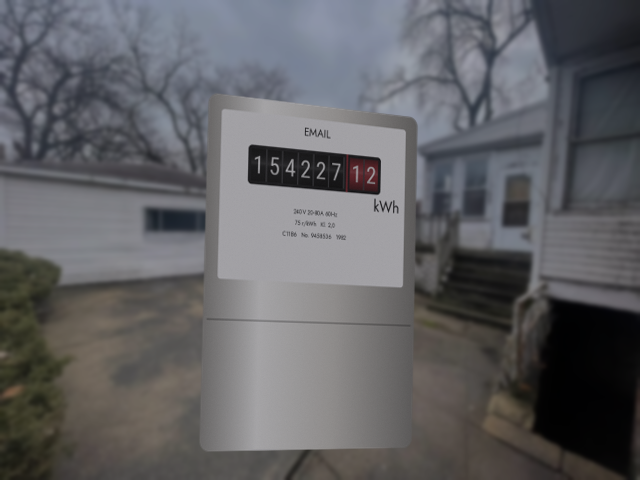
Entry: 154227.12 kWh
